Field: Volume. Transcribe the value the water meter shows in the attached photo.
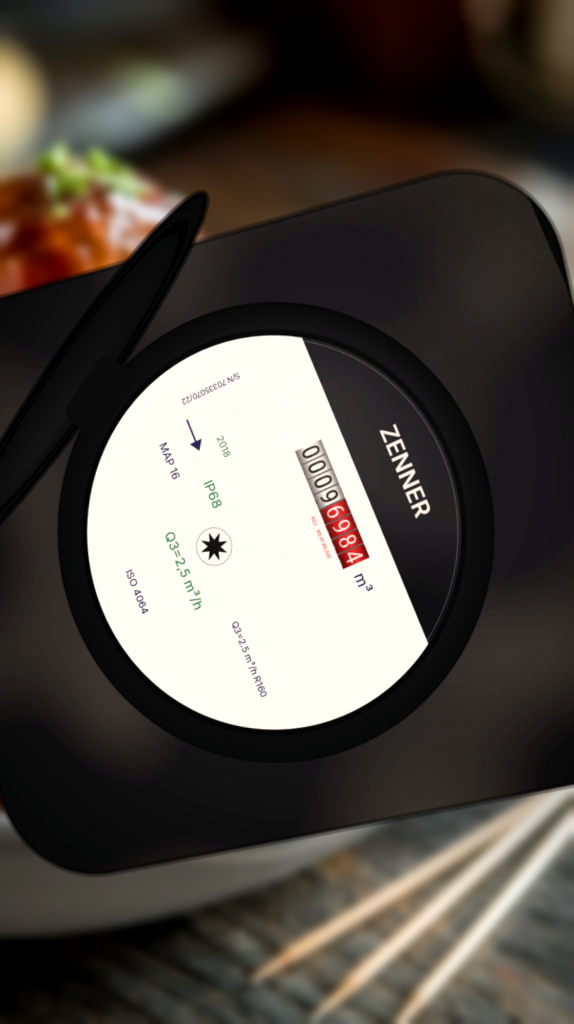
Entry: 9.6984 m³
